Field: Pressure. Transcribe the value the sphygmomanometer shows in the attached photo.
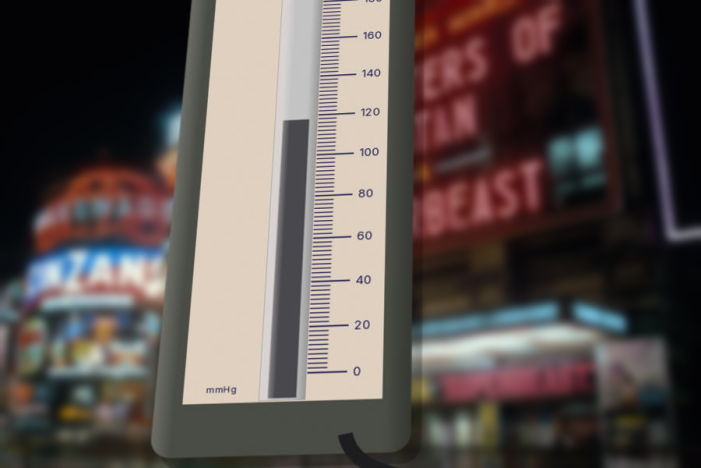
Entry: 118 mmHg
